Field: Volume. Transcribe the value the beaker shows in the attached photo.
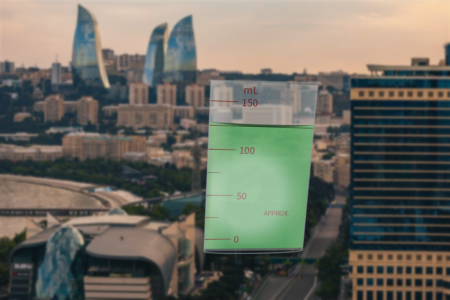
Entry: 125 mL
